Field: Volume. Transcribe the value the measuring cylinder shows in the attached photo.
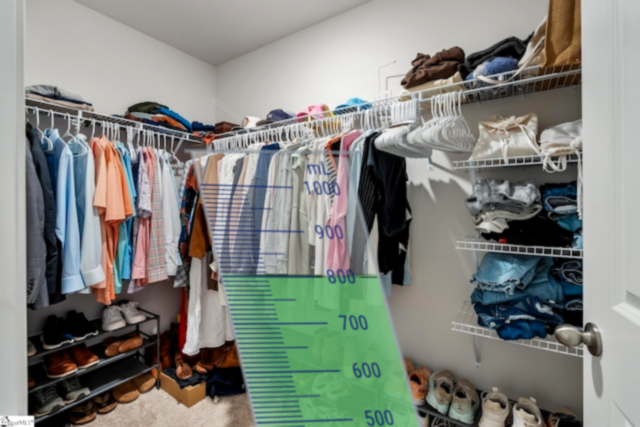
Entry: 800 mL
